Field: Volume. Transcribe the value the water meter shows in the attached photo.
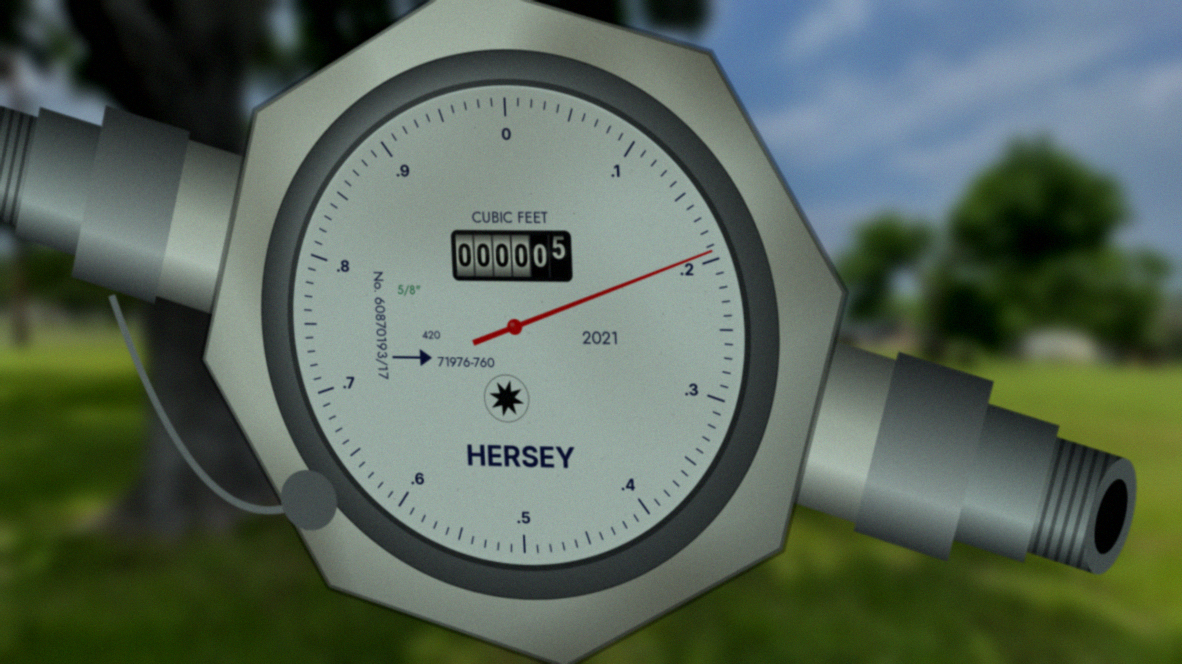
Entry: 5.19 ft³
